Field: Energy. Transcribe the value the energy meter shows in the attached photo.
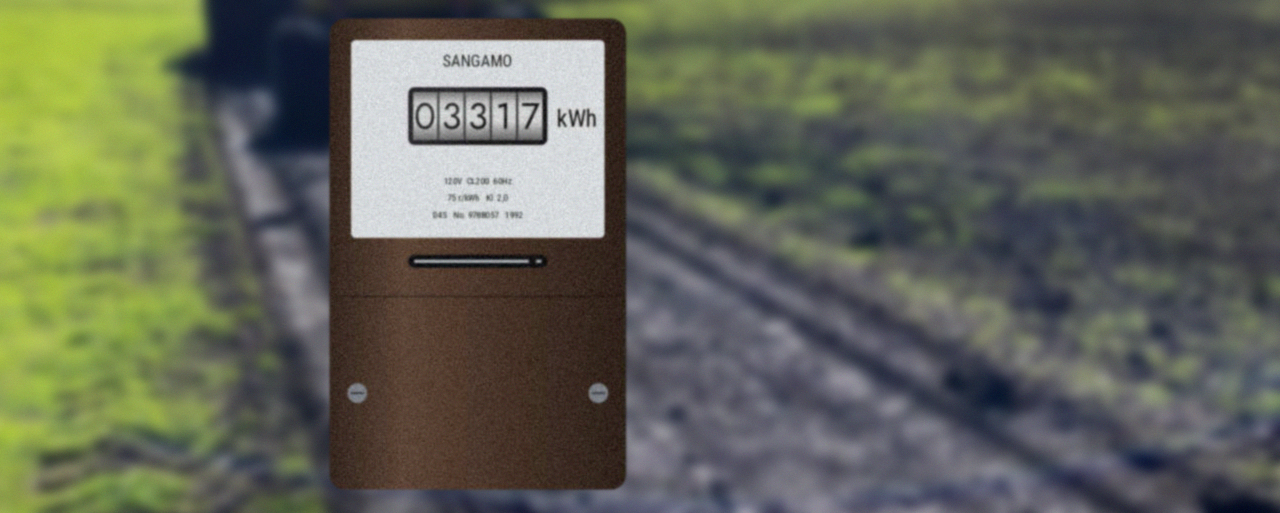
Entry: 3317 kWh
